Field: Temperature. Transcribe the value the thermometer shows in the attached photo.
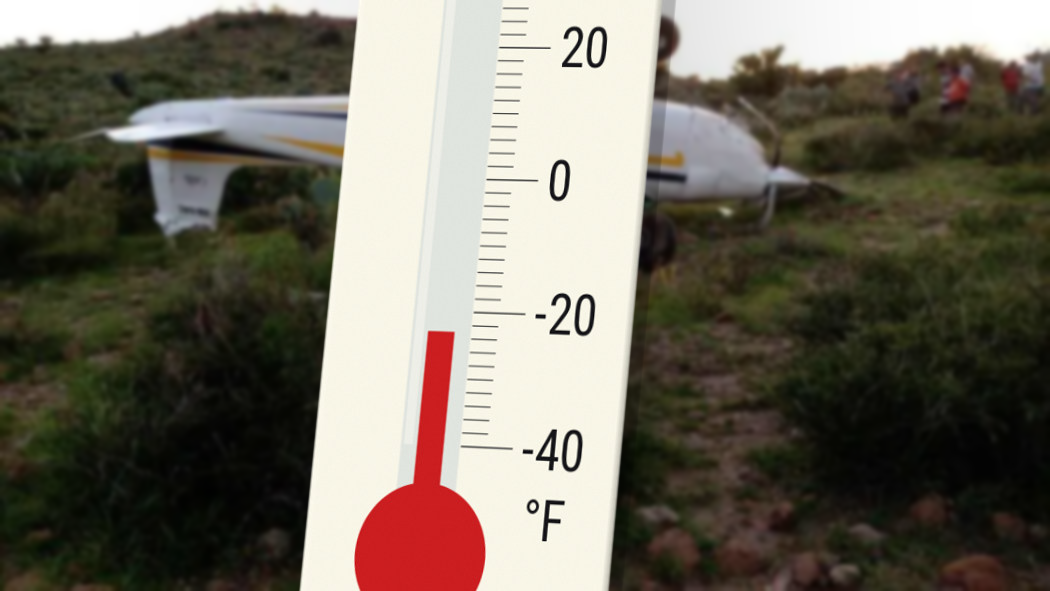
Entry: -23 °F
